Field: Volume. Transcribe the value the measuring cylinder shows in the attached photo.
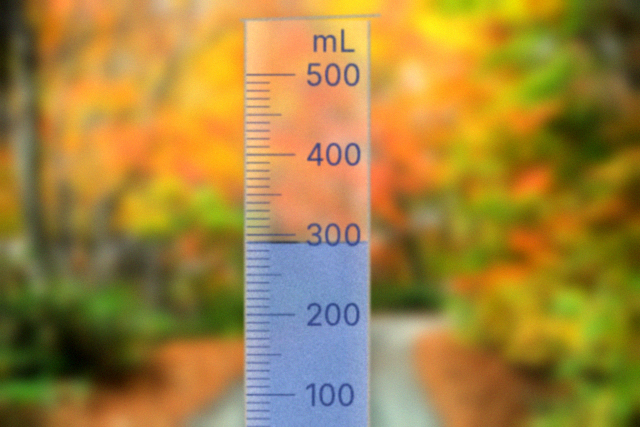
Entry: 290 mL
